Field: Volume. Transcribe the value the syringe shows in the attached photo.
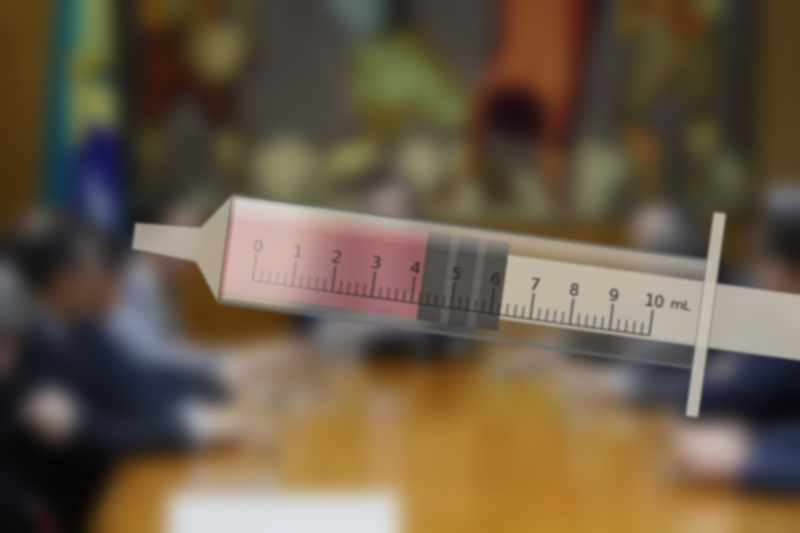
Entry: 4.2 mL
